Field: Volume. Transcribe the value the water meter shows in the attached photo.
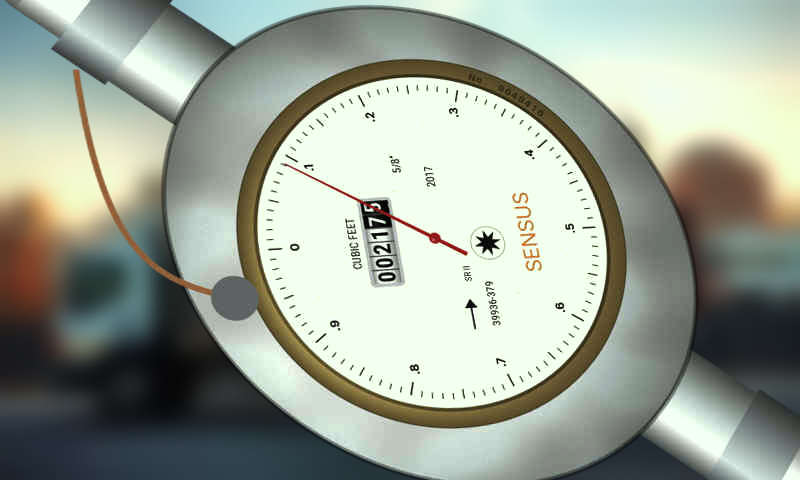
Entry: 2175.09 ft³
